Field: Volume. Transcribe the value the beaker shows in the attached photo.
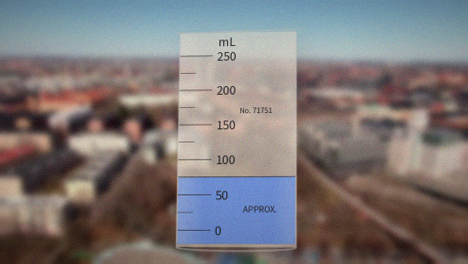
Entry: 75 mL
